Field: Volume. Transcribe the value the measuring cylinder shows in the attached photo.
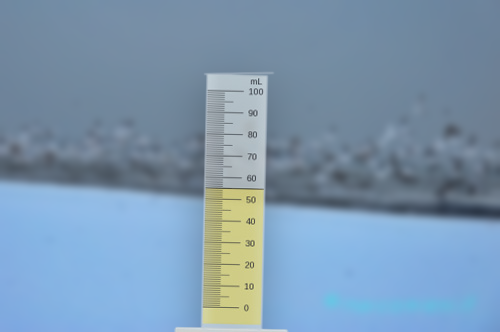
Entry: 55 mL
